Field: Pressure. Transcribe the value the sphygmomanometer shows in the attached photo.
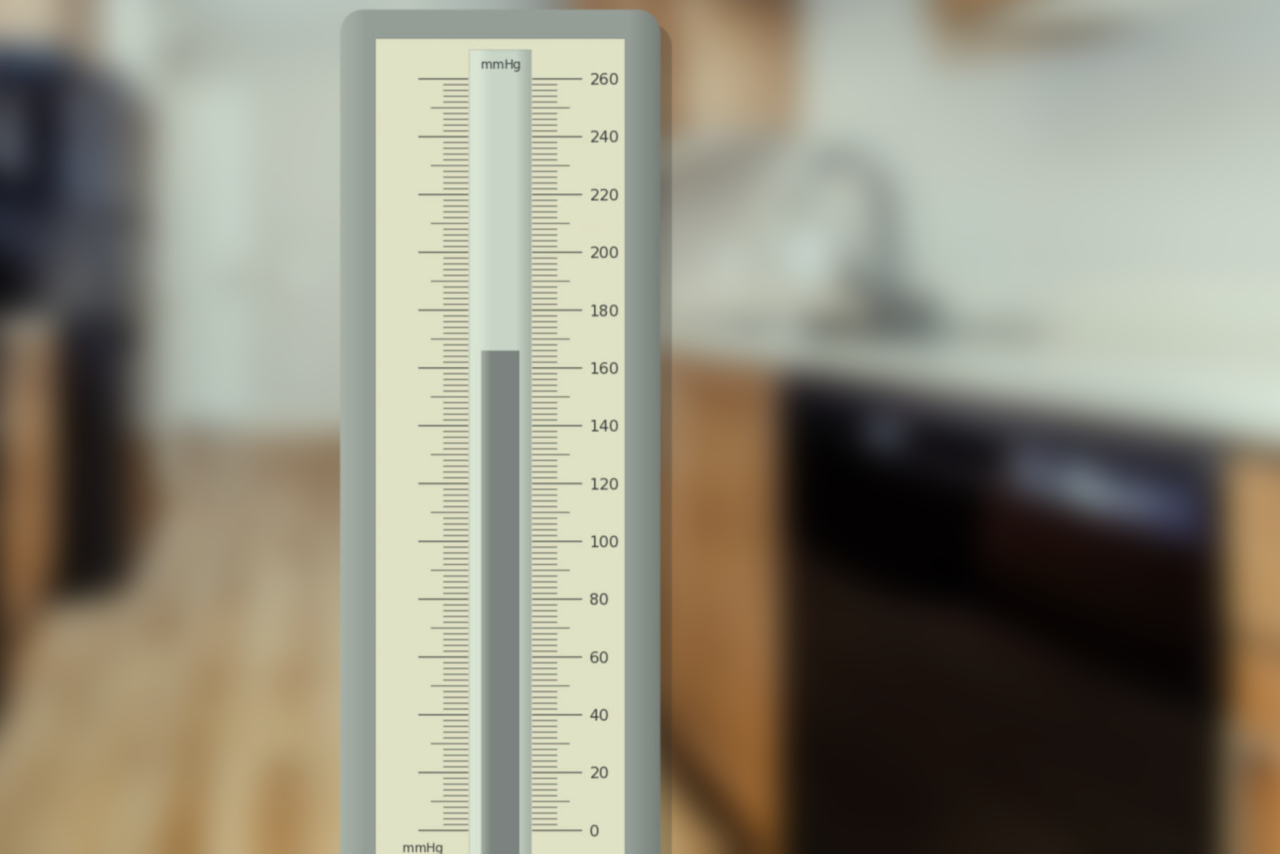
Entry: 166 mmHg
